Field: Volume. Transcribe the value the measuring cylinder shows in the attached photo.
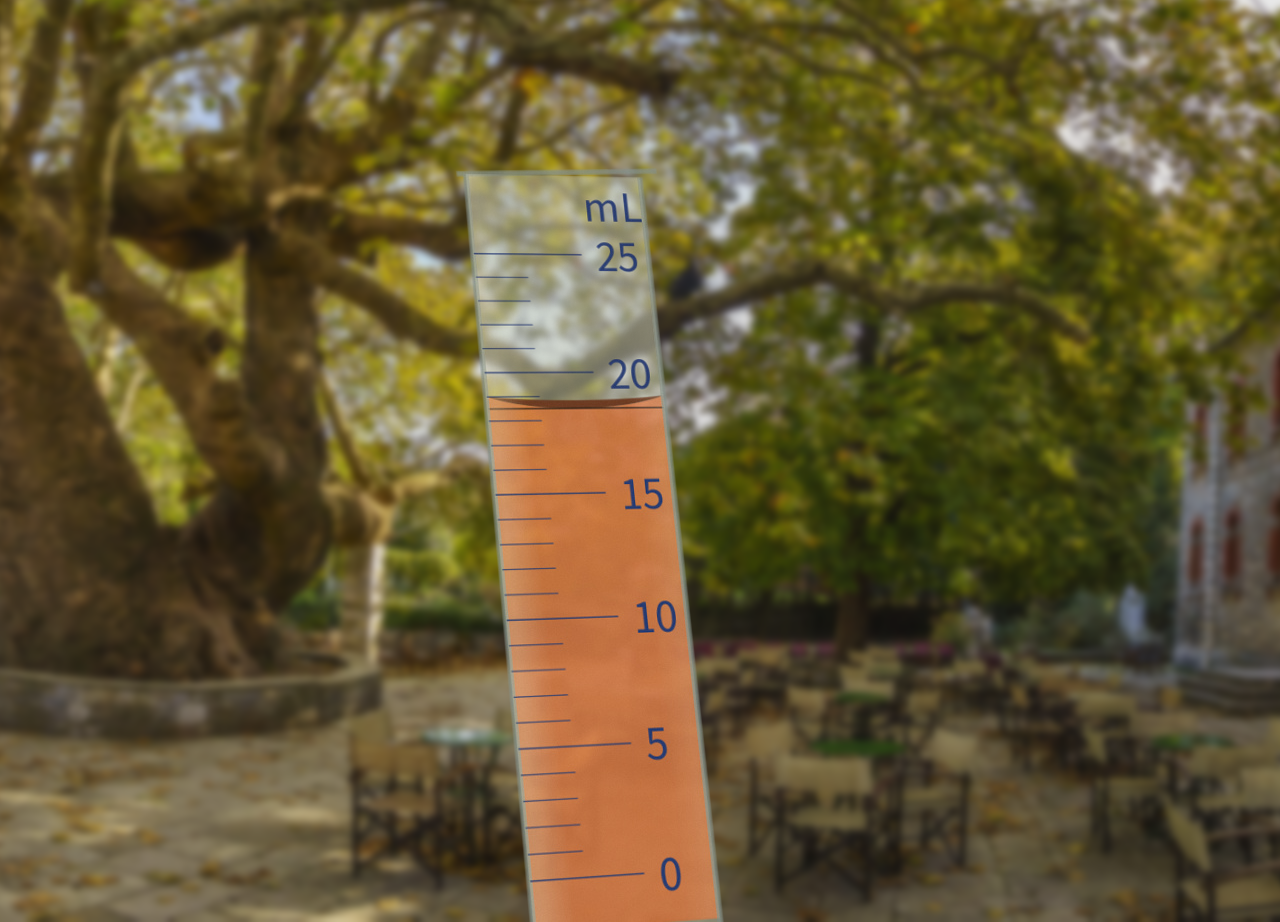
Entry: 18.5 mL
